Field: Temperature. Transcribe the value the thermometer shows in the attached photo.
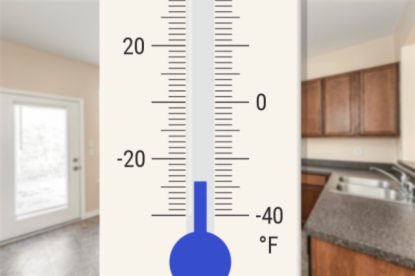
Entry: -28 °F
